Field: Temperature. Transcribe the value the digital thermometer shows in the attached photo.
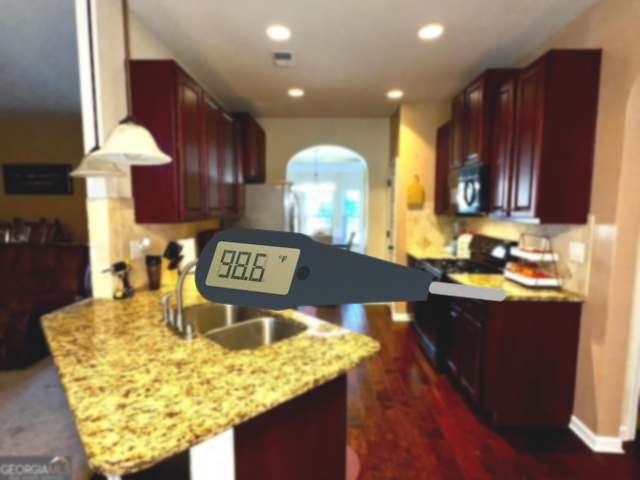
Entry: 98.6 °F
